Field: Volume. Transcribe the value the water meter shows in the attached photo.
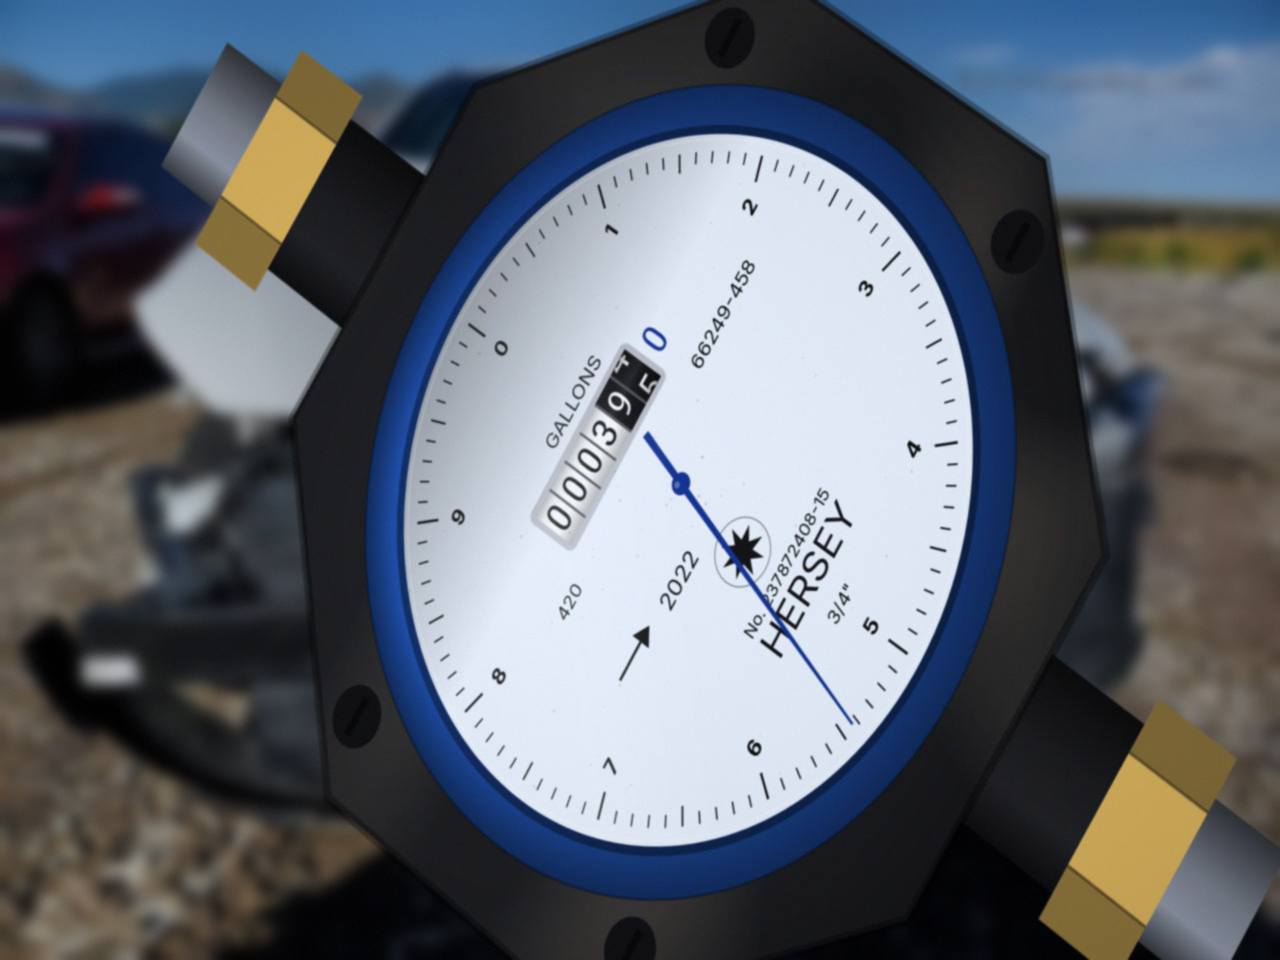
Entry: 3945.4 gal
